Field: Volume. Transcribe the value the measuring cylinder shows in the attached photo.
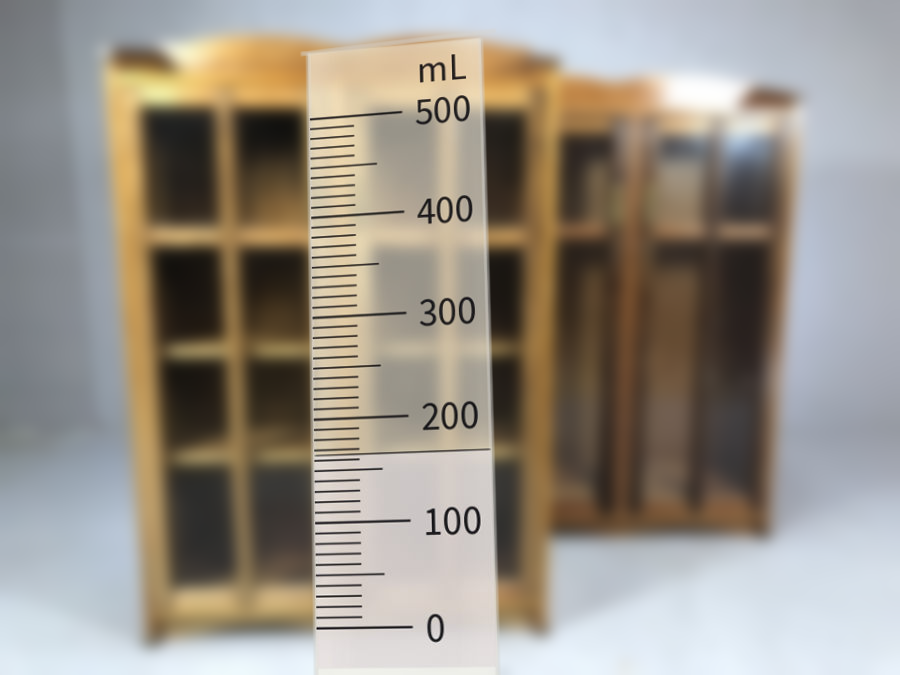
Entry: 165 mL
